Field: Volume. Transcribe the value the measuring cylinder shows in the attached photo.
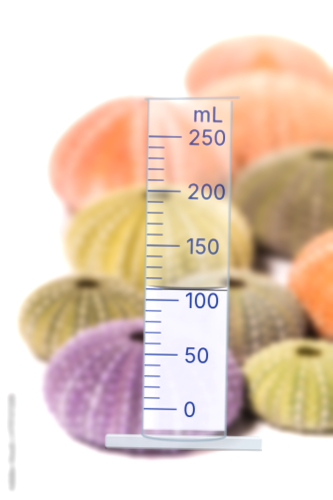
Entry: 110 mL
